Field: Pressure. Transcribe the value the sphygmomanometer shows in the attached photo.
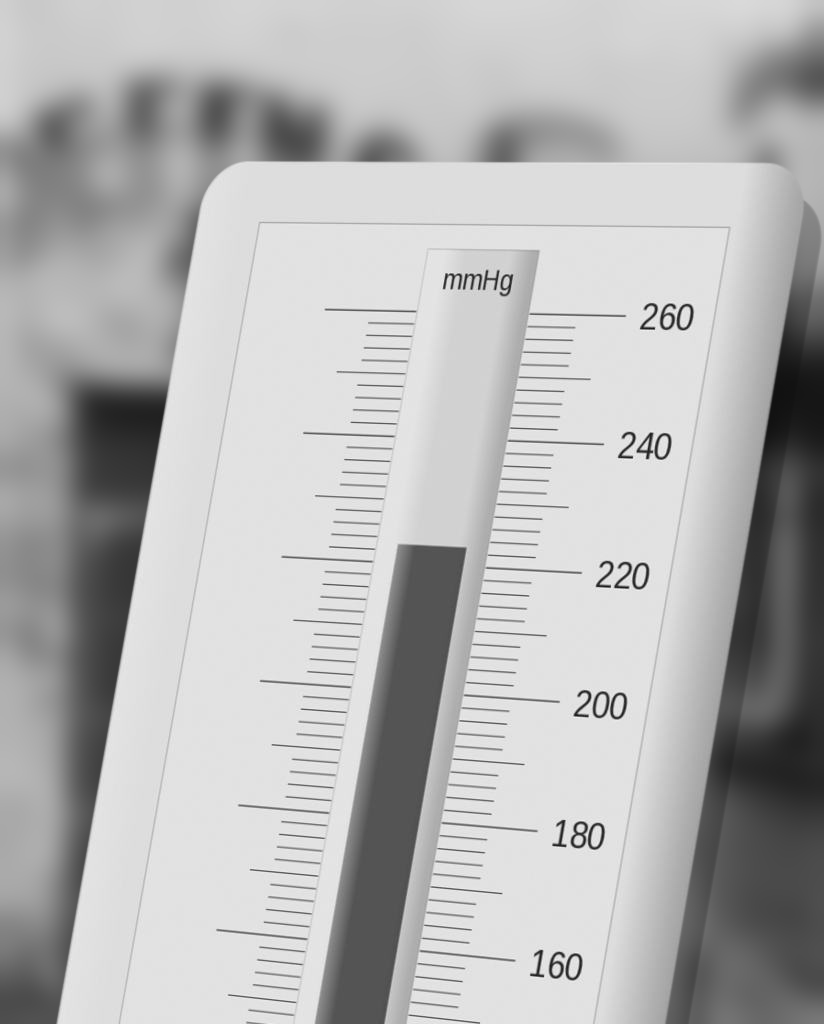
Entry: 223 mmHg
